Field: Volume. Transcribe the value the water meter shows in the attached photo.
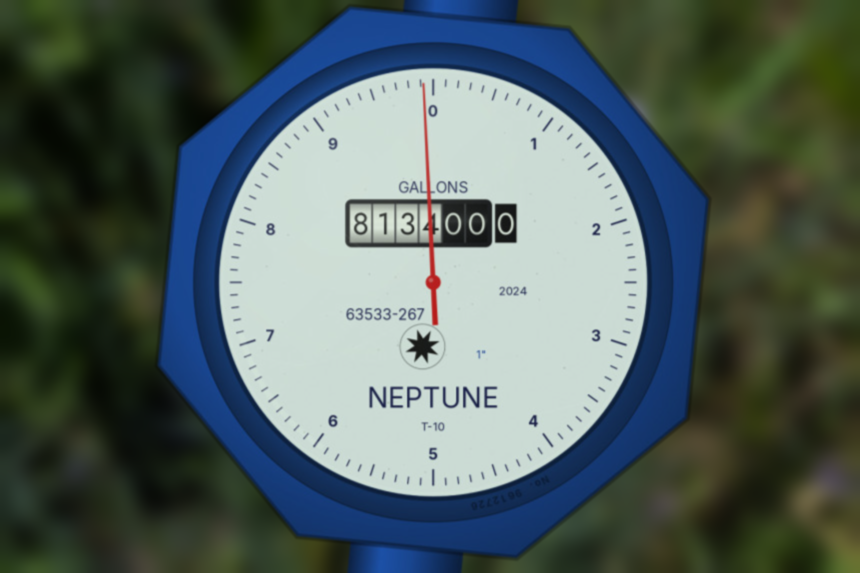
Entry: 8133999.9 gal
